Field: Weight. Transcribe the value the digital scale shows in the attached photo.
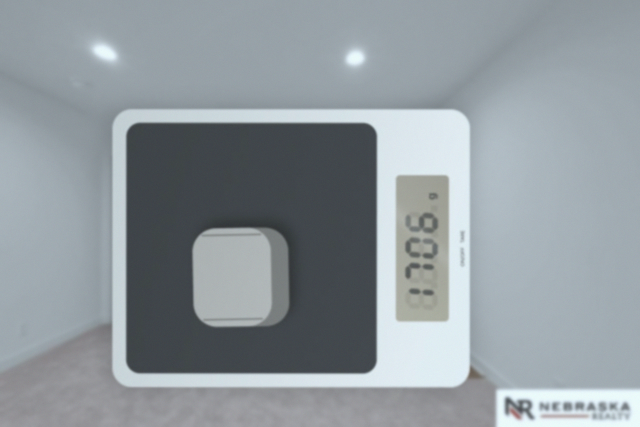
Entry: 1706 g
